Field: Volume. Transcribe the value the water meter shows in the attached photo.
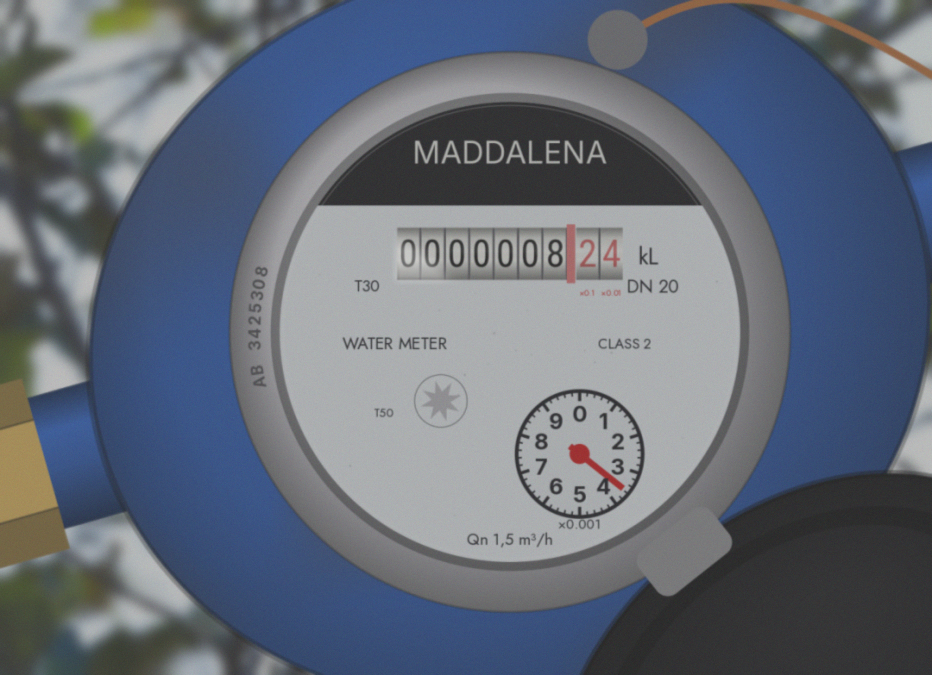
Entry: 8.243 kL
